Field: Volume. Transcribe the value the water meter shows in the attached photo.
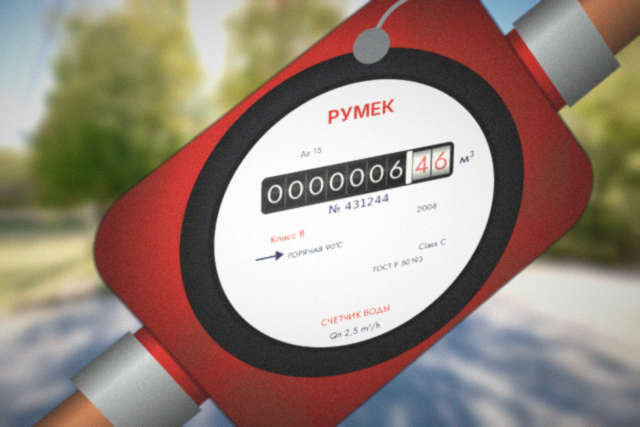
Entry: 6.46 m³
